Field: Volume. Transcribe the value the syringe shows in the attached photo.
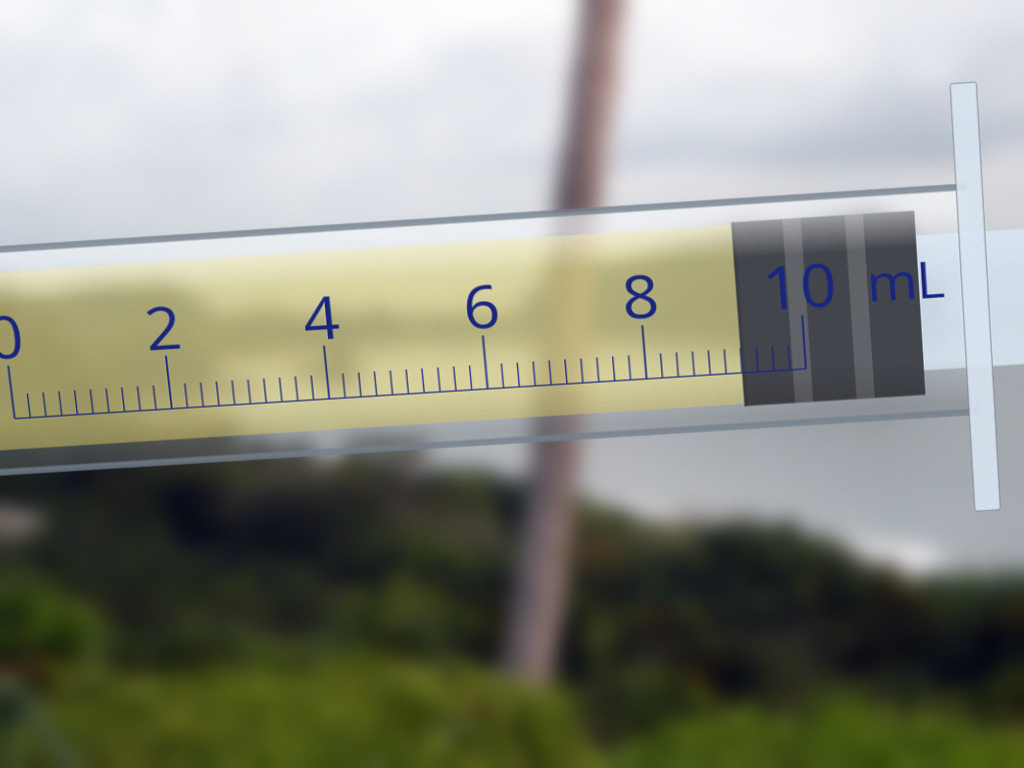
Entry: 9.2 mL
